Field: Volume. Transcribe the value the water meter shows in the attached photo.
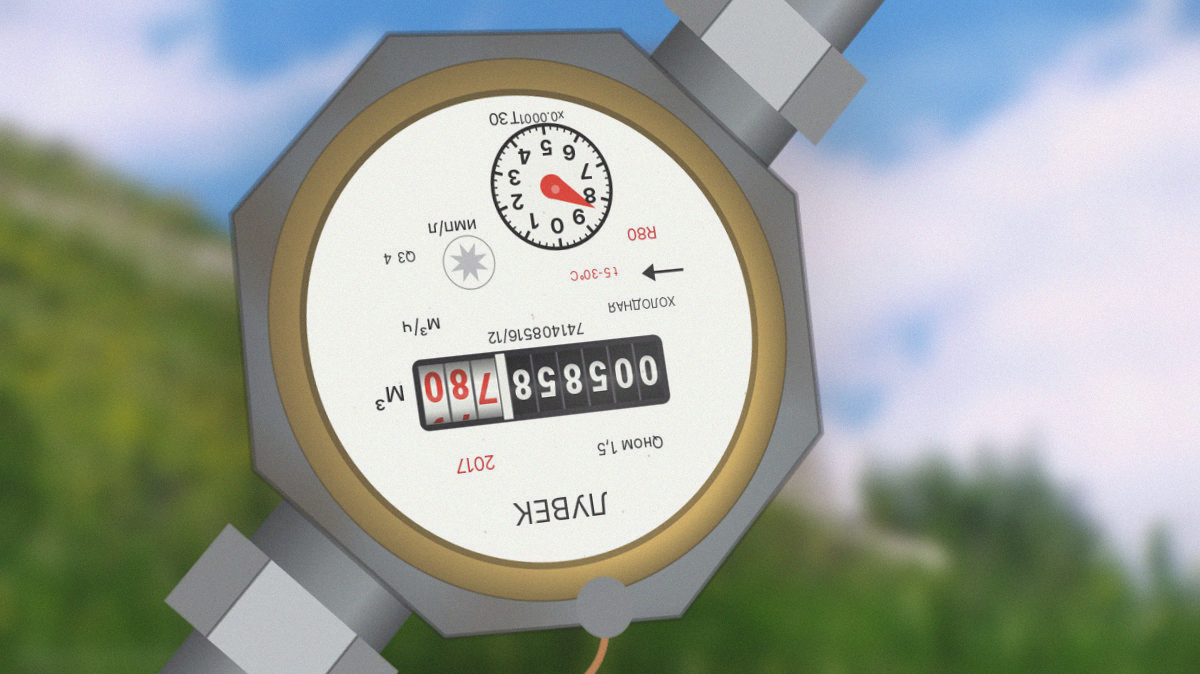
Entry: 5858.7798 m³
